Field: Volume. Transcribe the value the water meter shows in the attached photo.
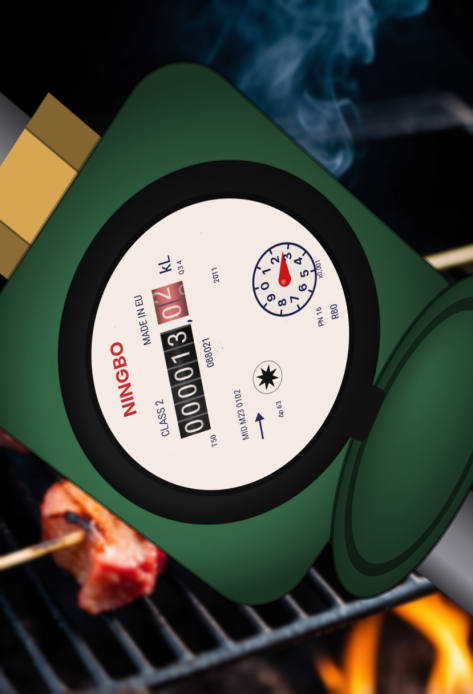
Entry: 13.022 kL
